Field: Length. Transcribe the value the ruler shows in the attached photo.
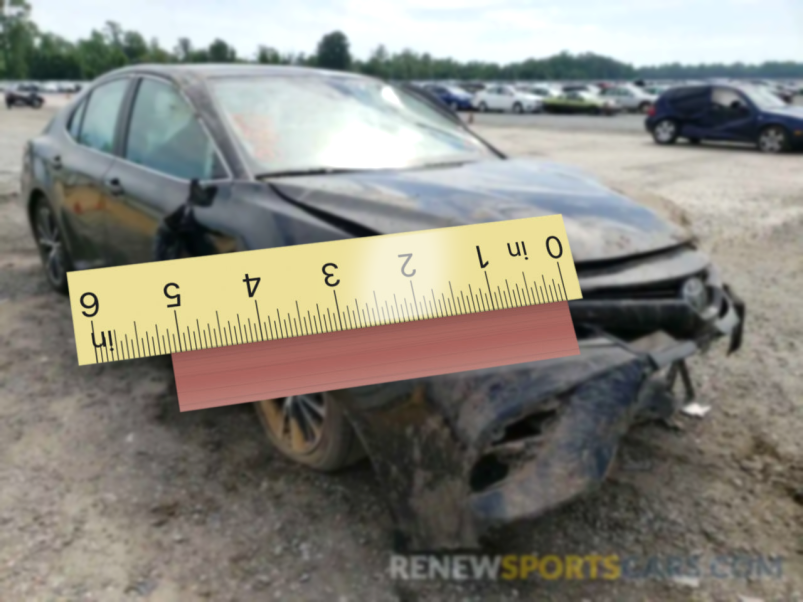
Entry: 5.125 in
